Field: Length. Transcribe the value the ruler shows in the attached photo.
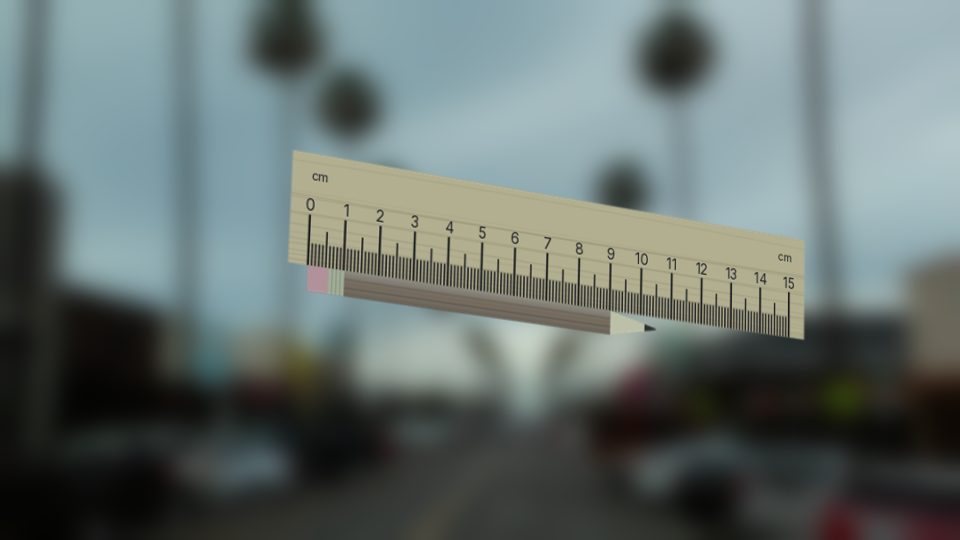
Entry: 10.5 cm
